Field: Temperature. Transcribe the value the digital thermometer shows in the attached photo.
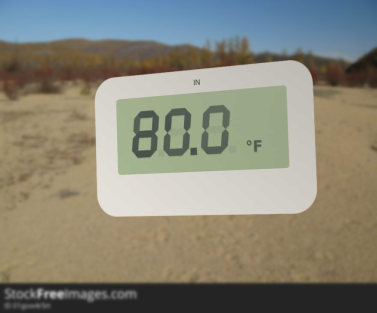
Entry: 80.0 °F
